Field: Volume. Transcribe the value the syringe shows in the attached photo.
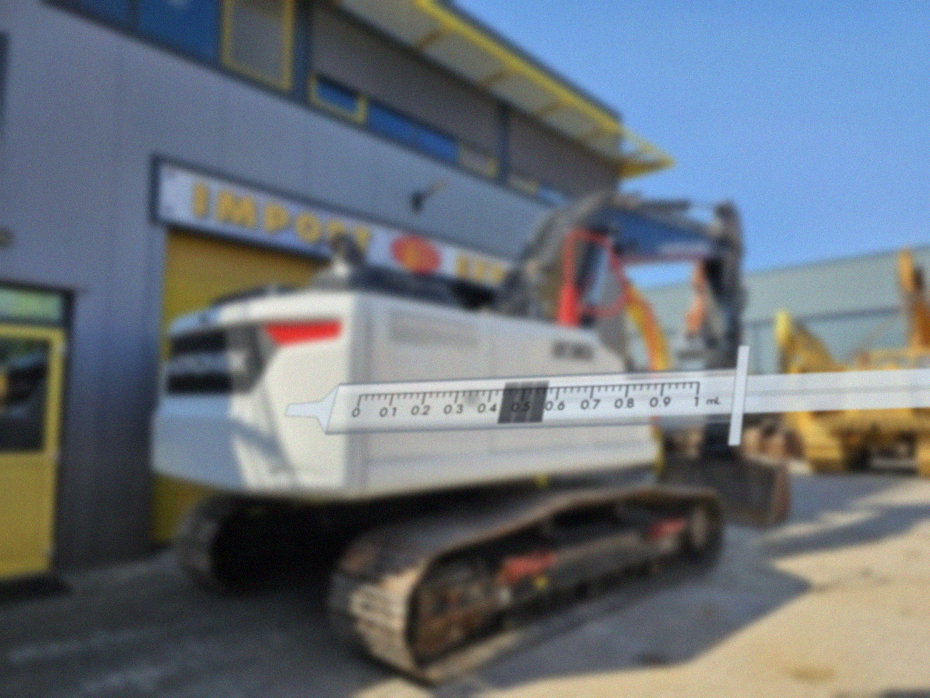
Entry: 0.44 mL
